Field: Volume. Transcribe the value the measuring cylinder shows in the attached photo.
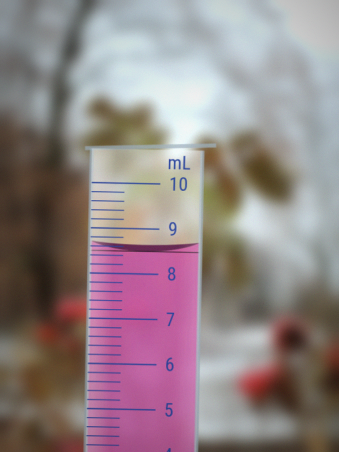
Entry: 8.5 mL
